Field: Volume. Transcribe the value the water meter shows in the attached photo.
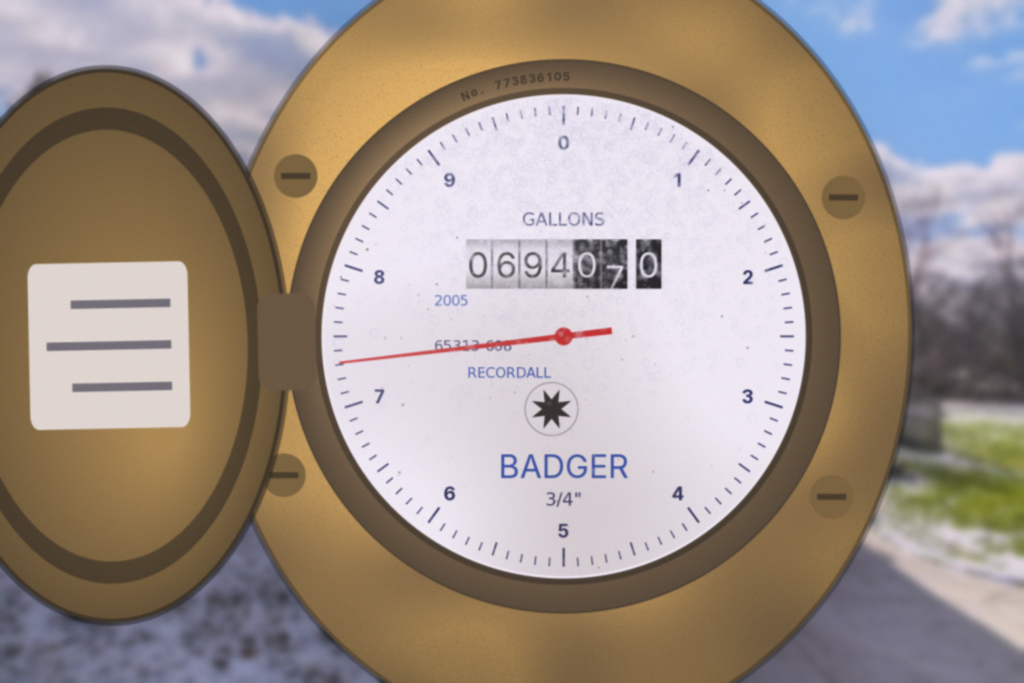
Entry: 694067.3 gal
